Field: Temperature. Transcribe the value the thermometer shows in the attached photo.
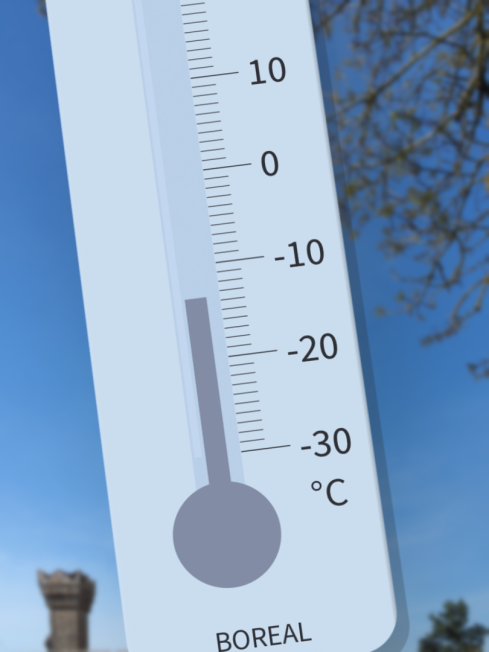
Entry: -13.5 °C
